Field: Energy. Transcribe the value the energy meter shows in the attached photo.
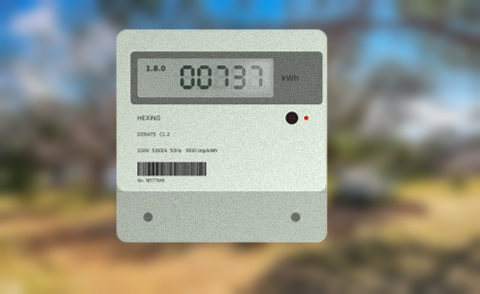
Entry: 737 kWh
